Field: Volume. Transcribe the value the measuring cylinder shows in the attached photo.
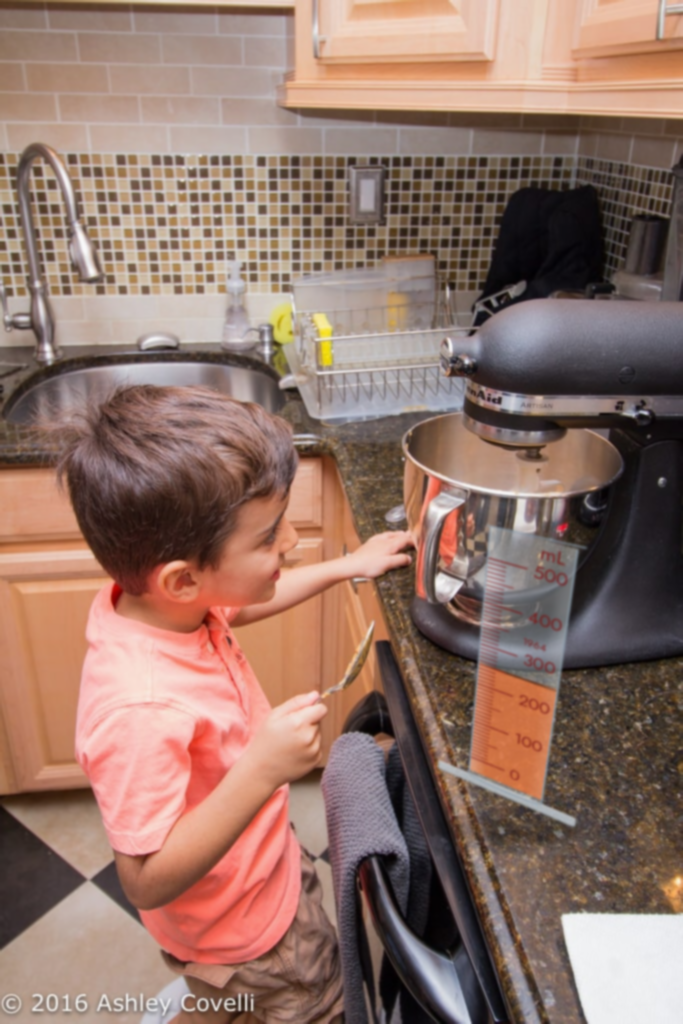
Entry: 250 mL
